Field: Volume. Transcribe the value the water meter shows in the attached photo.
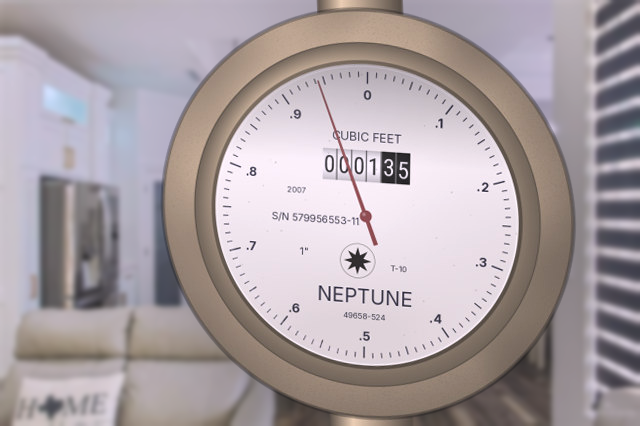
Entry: 134.94 ft³
